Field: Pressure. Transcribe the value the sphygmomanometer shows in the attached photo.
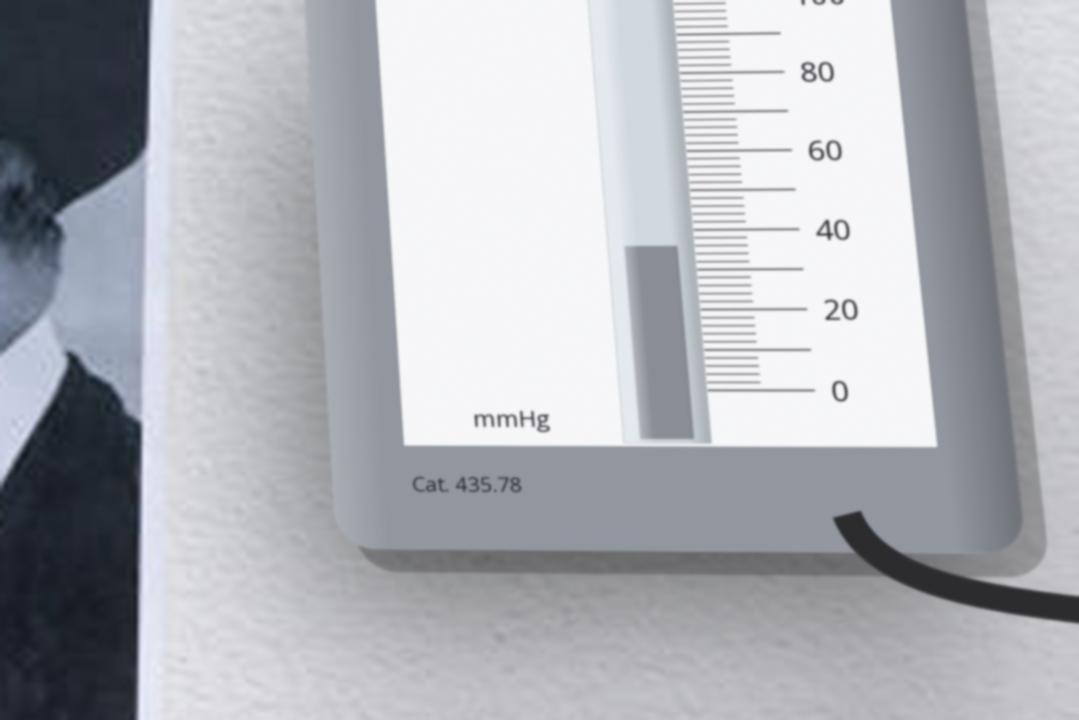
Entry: 36 mmHg
